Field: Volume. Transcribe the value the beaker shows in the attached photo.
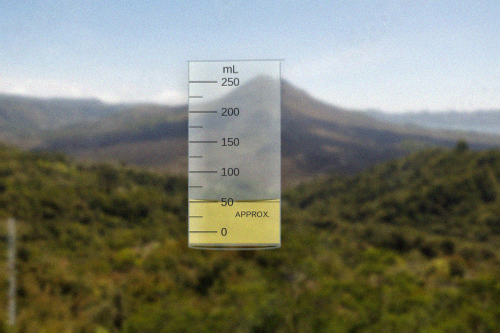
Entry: 50 mL
